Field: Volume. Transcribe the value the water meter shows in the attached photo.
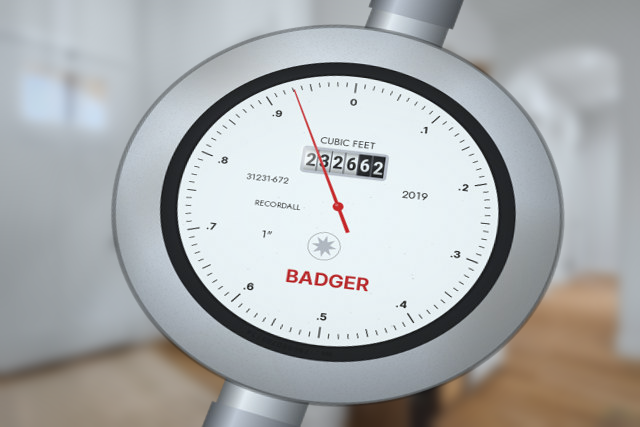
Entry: 232661.93 ft³
